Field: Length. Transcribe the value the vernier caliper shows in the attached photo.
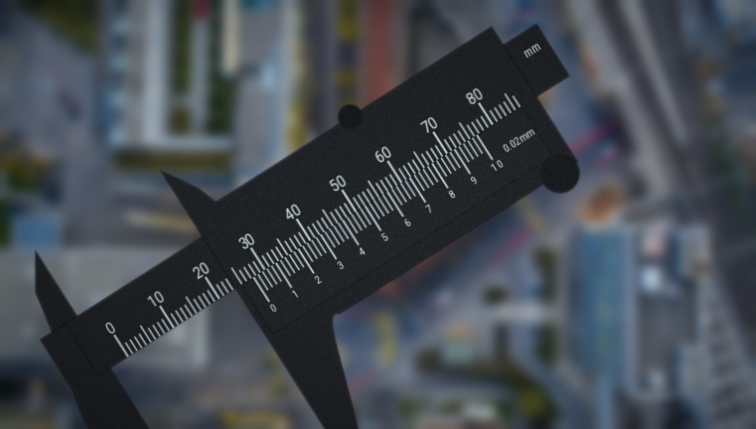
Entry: 27.5 mm
